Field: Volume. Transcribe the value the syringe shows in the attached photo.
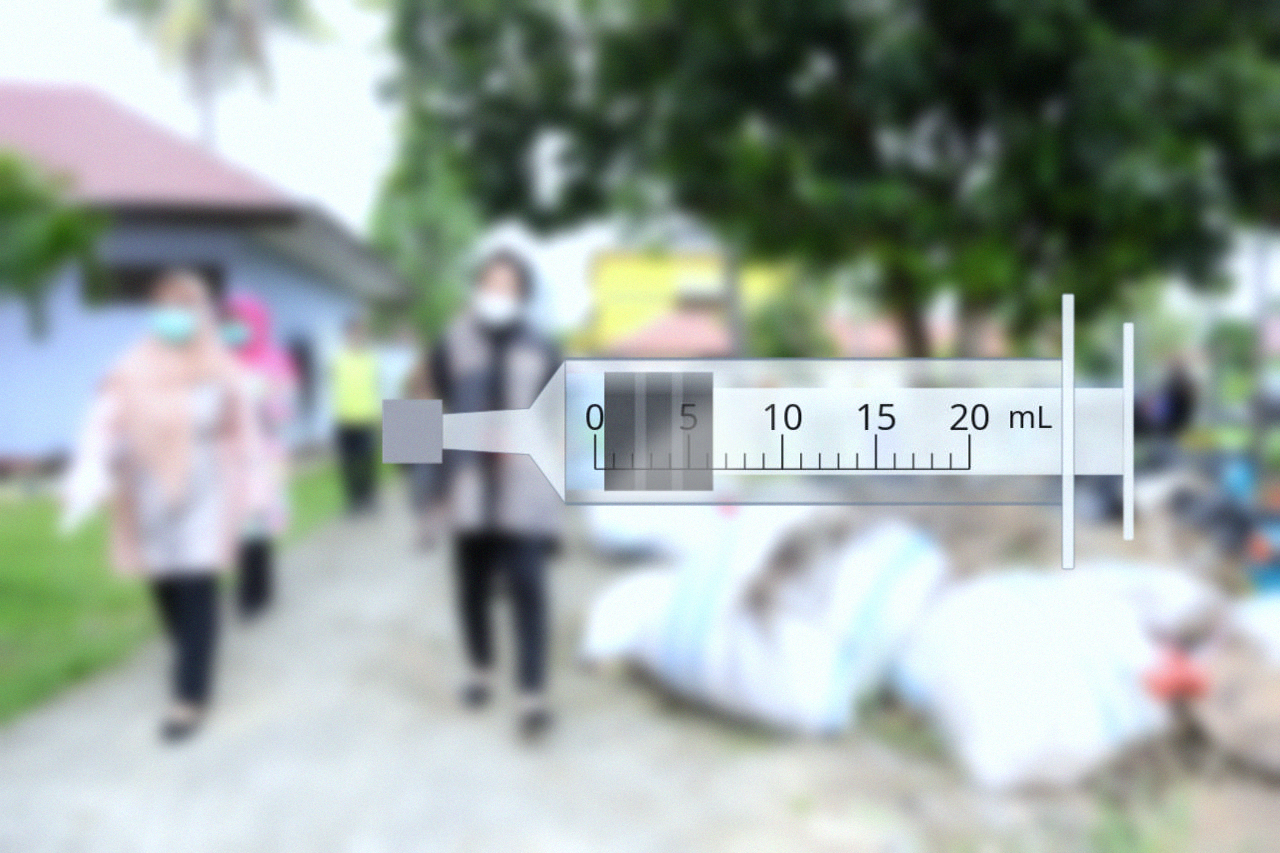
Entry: 0.5 mL
